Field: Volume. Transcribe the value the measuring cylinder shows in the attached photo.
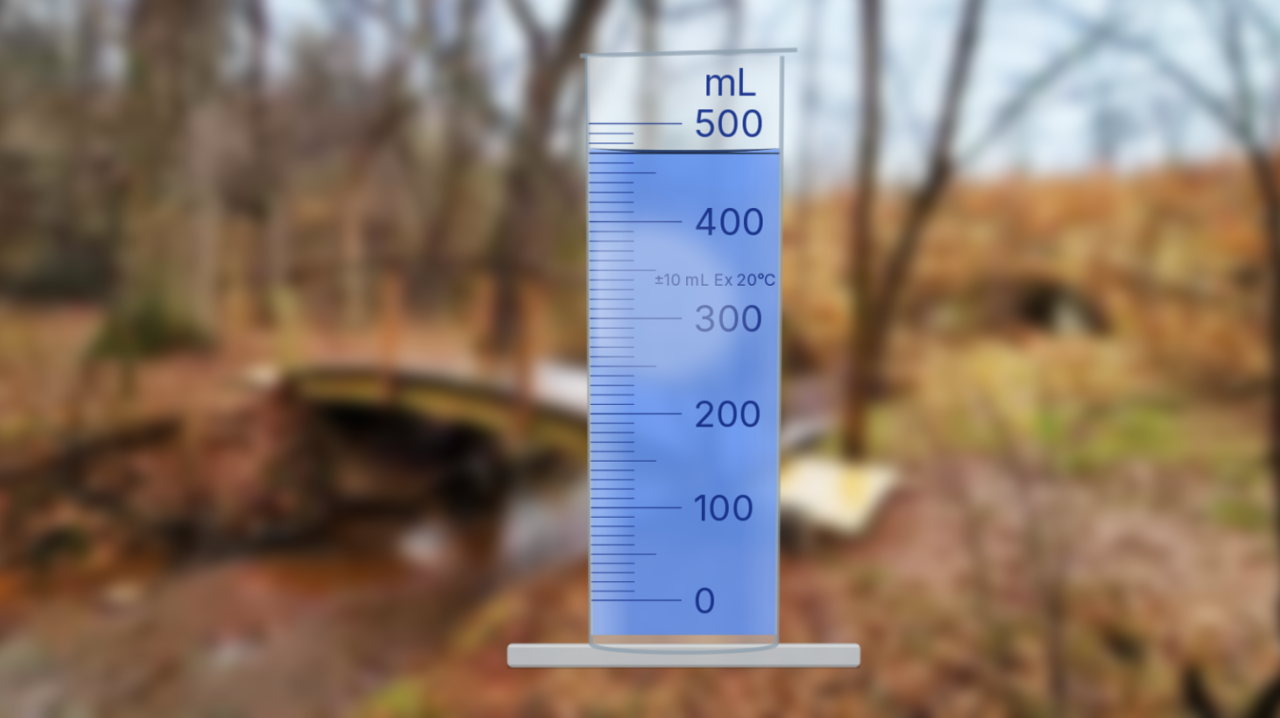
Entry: 470 mL
